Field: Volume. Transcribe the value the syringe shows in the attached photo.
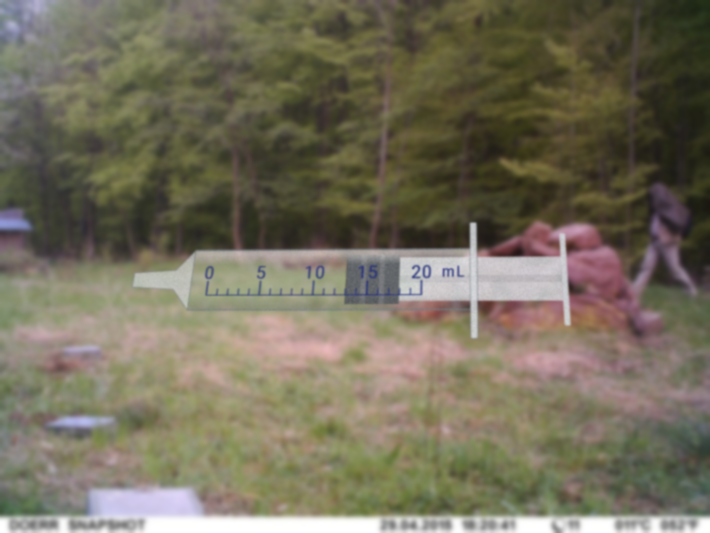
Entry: 13 mL
